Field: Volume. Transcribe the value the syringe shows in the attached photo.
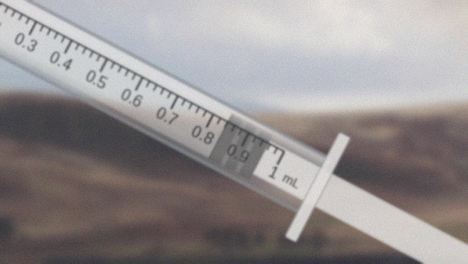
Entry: 0.84 mL
